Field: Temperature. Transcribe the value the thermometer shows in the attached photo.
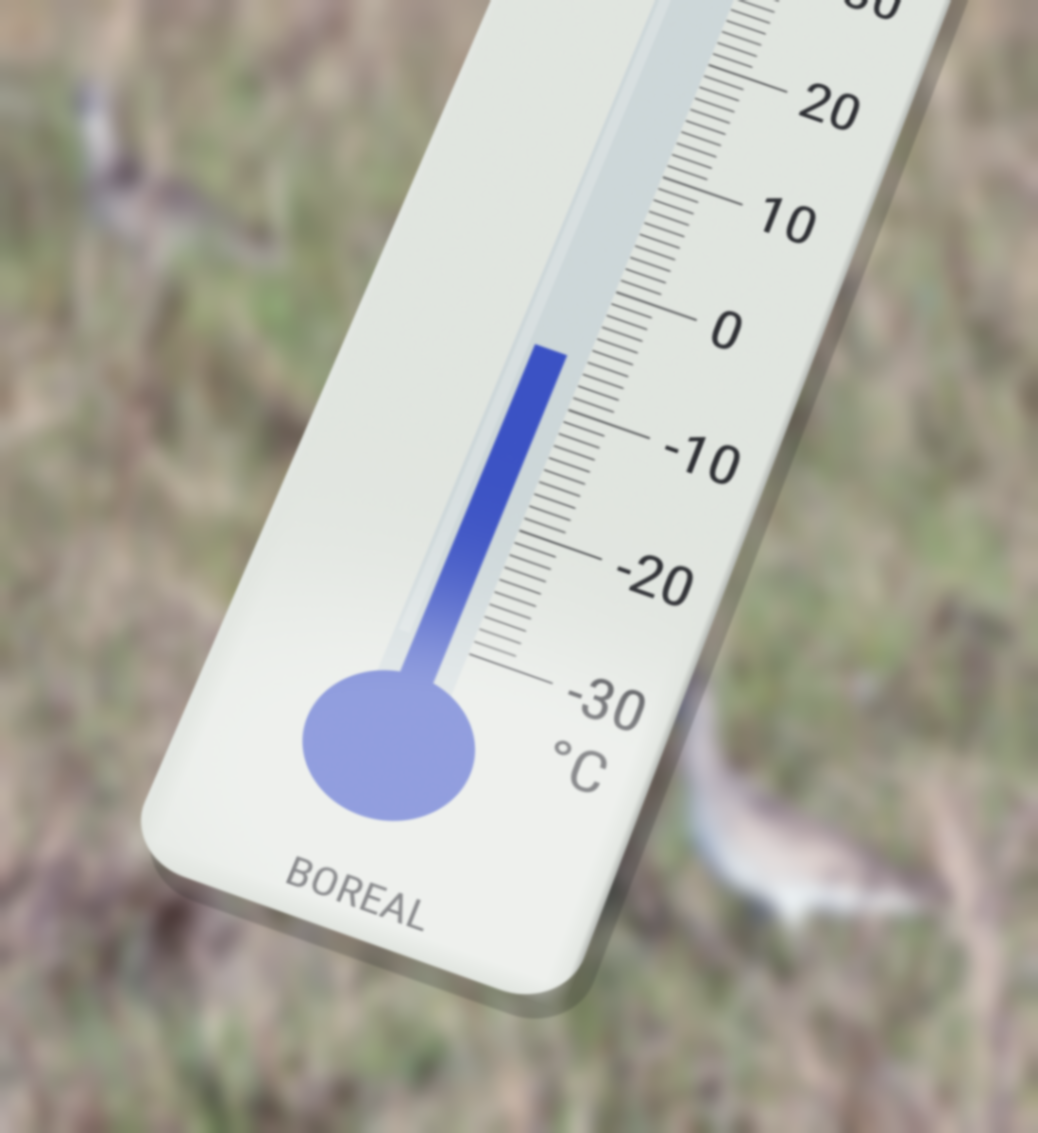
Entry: -6 °C
